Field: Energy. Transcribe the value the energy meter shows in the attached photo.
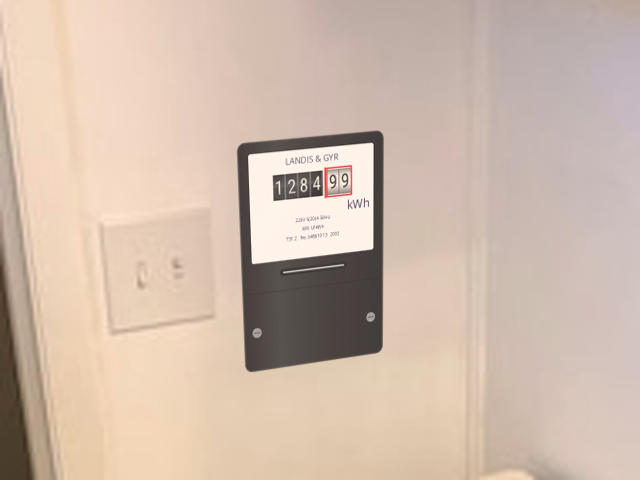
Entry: 1284.99 kWh
